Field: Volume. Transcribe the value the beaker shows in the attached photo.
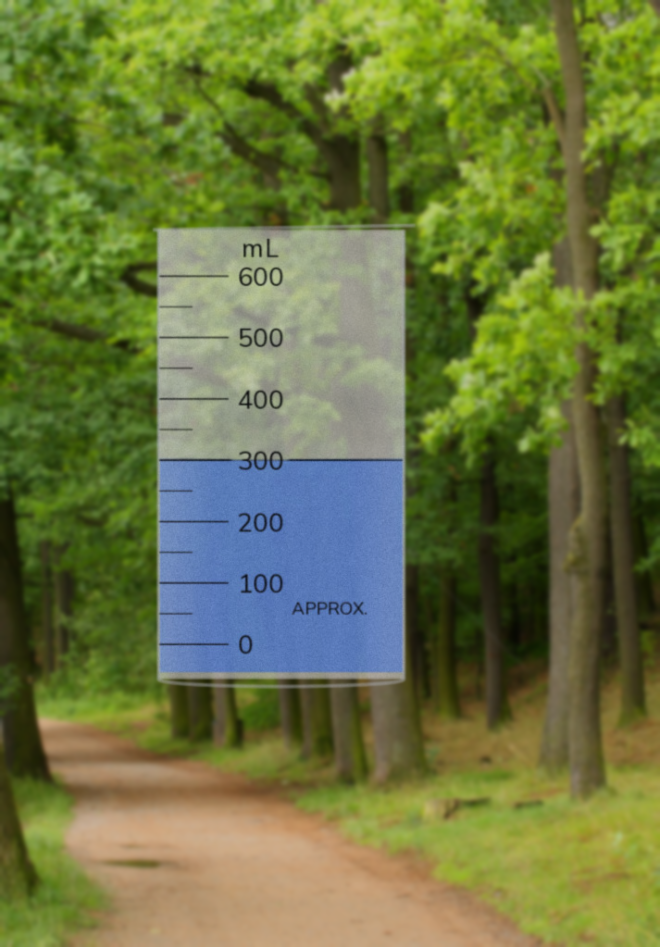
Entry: 300 mL
